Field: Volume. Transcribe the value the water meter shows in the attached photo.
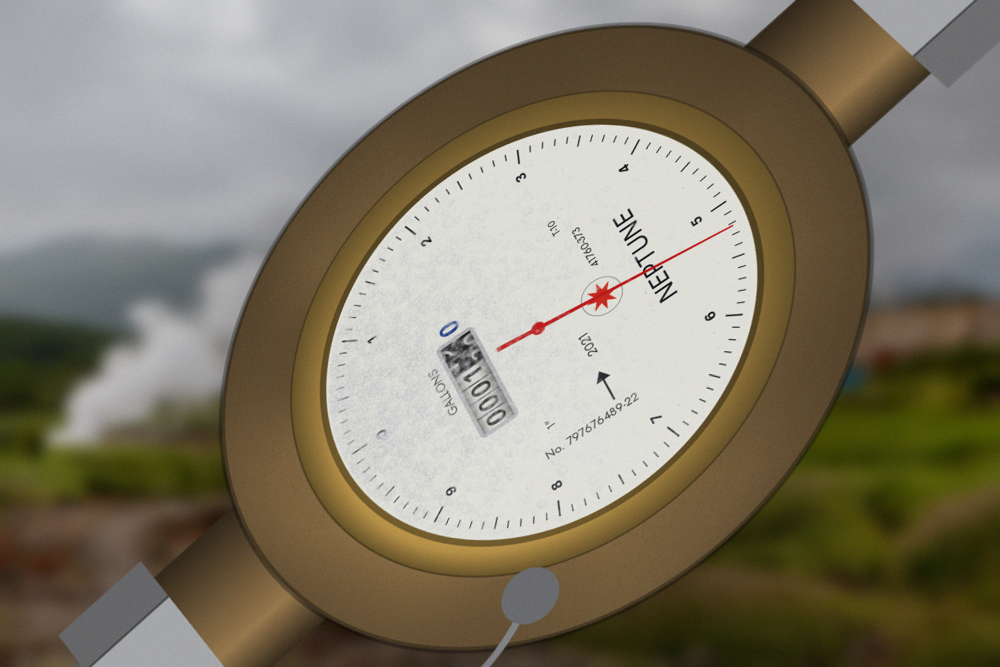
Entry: 1195.2 gal
